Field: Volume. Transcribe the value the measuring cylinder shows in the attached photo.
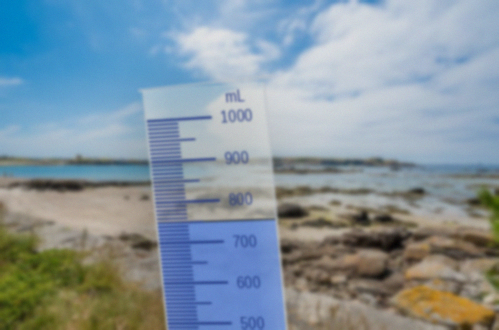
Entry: 750 mL
